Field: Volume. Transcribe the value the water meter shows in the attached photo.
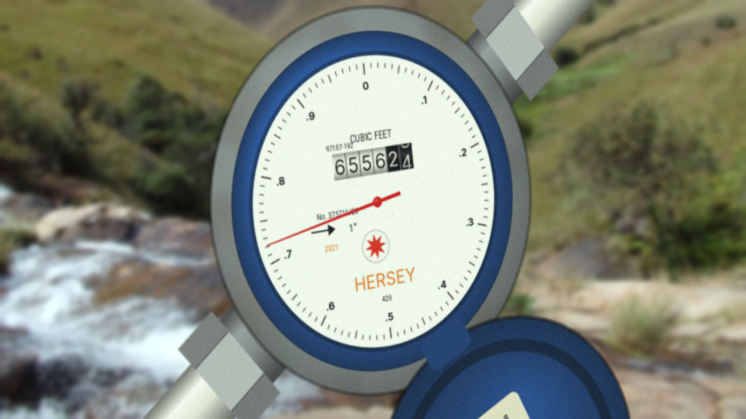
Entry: 655623.72 ft³
